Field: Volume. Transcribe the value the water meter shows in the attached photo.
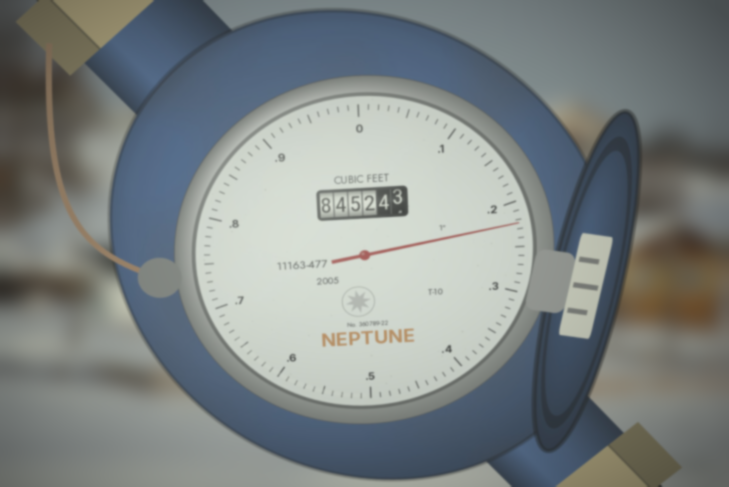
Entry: 845243.22 ft³
